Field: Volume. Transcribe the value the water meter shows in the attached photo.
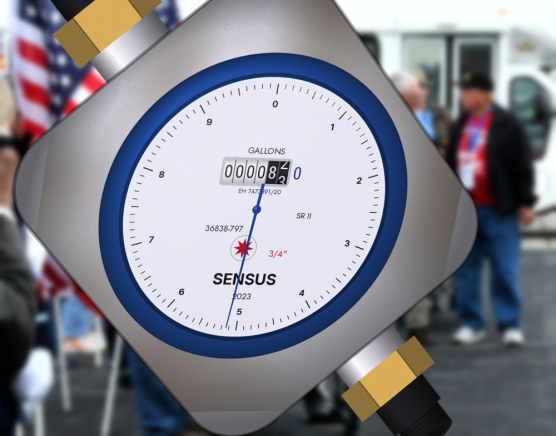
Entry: 825.1 gal
